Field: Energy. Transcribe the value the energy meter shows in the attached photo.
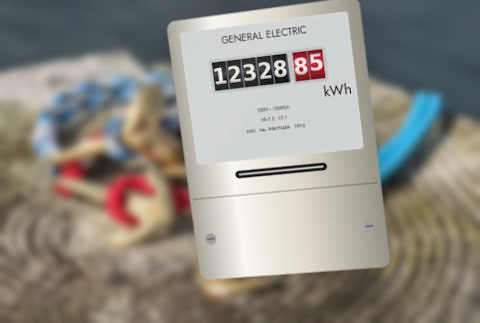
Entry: 12328.85 kWh
